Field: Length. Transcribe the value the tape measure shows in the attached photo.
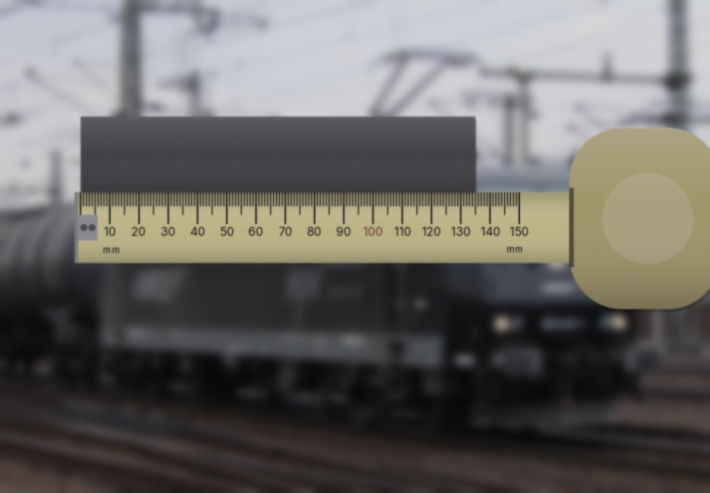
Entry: 135 mm
